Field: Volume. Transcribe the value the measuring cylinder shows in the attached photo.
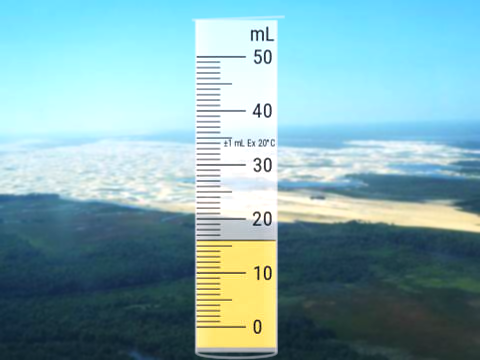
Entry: 16 mL
